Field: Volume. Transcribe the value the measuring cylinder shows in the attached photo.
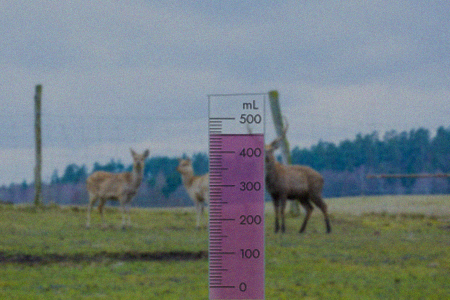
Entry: 450 mL
